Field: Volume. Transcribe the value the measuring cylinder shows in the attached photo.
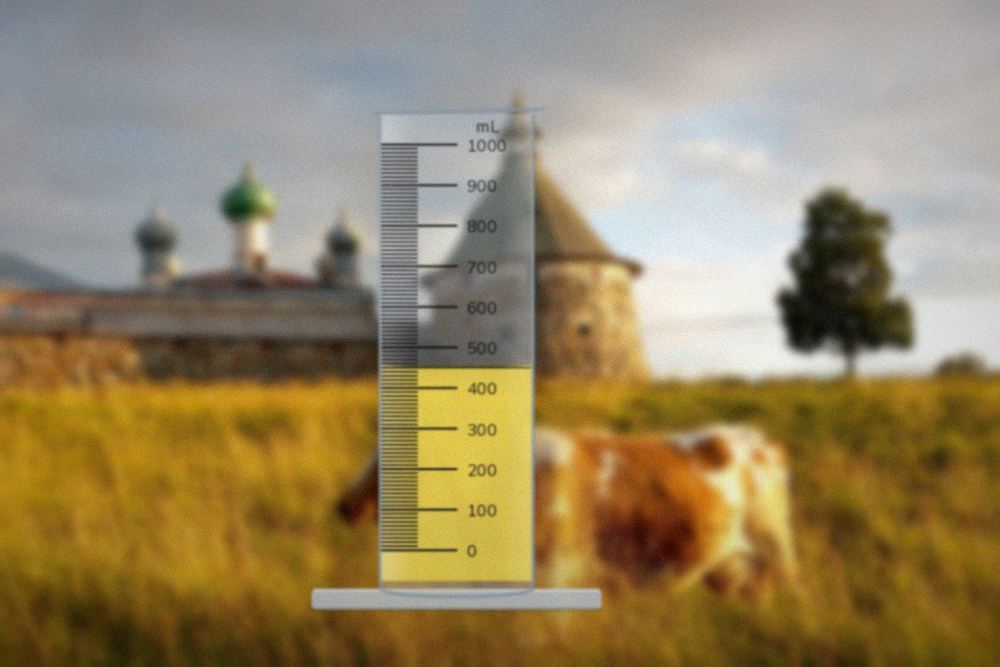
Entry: 450 mL
